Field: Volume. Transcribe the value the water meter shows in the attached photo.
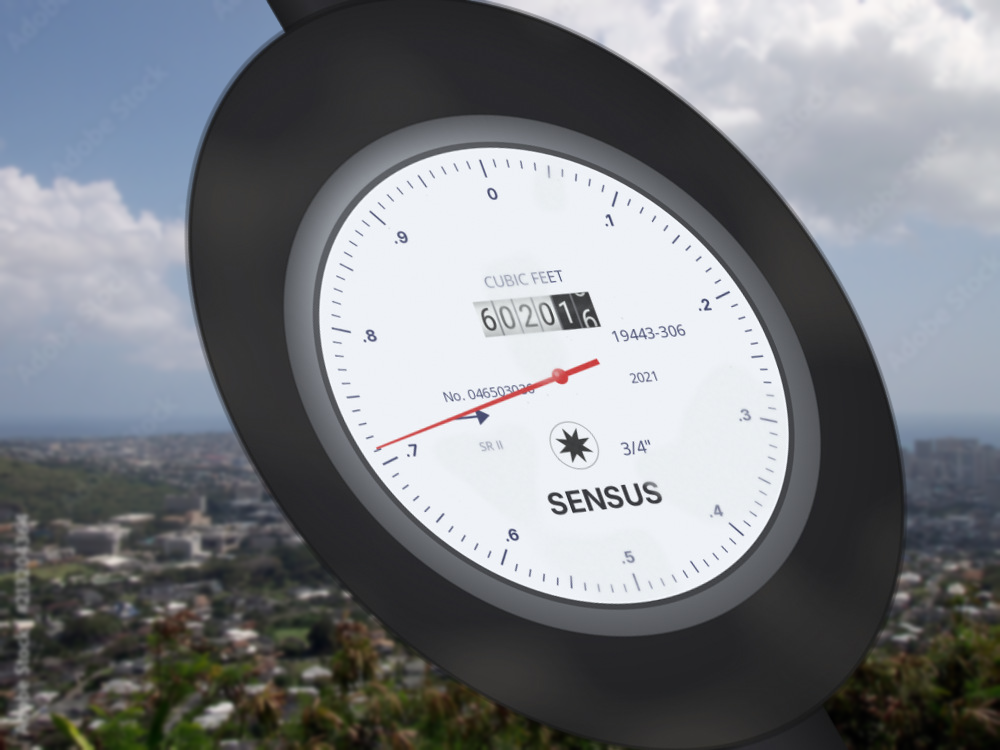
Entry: 602015.71 ft³
